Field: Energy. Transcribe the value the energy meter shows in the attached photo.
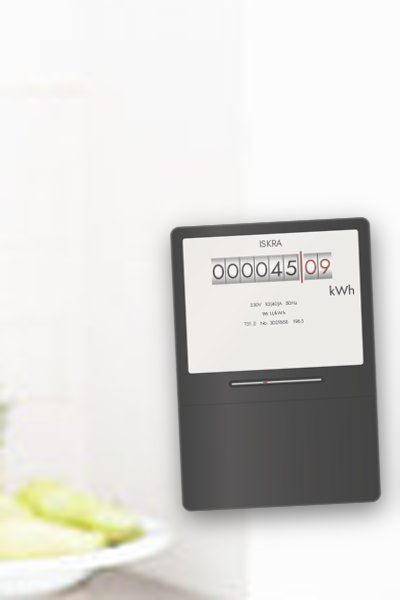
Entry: 45.09 kWh
